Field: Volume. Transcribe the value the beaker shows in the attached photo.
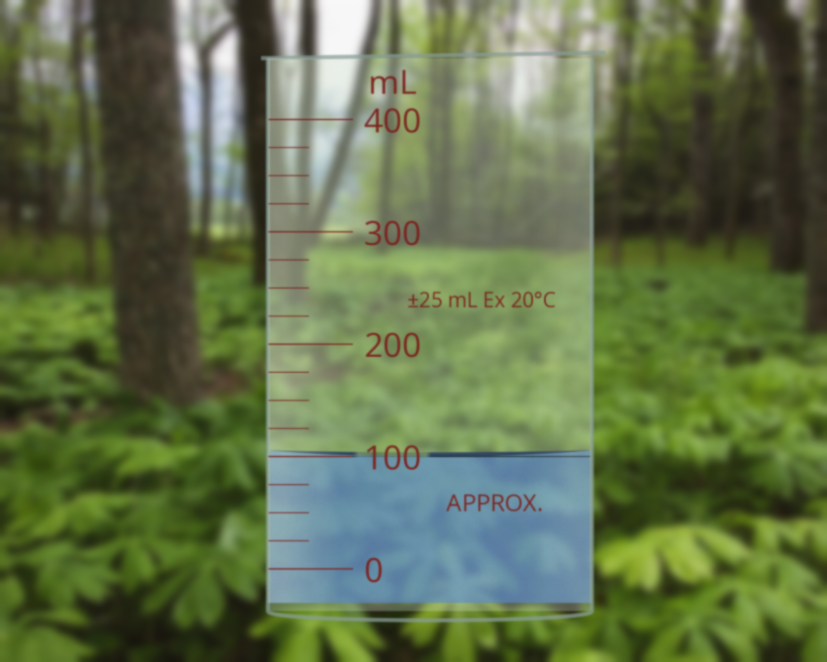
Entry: 100 mL
